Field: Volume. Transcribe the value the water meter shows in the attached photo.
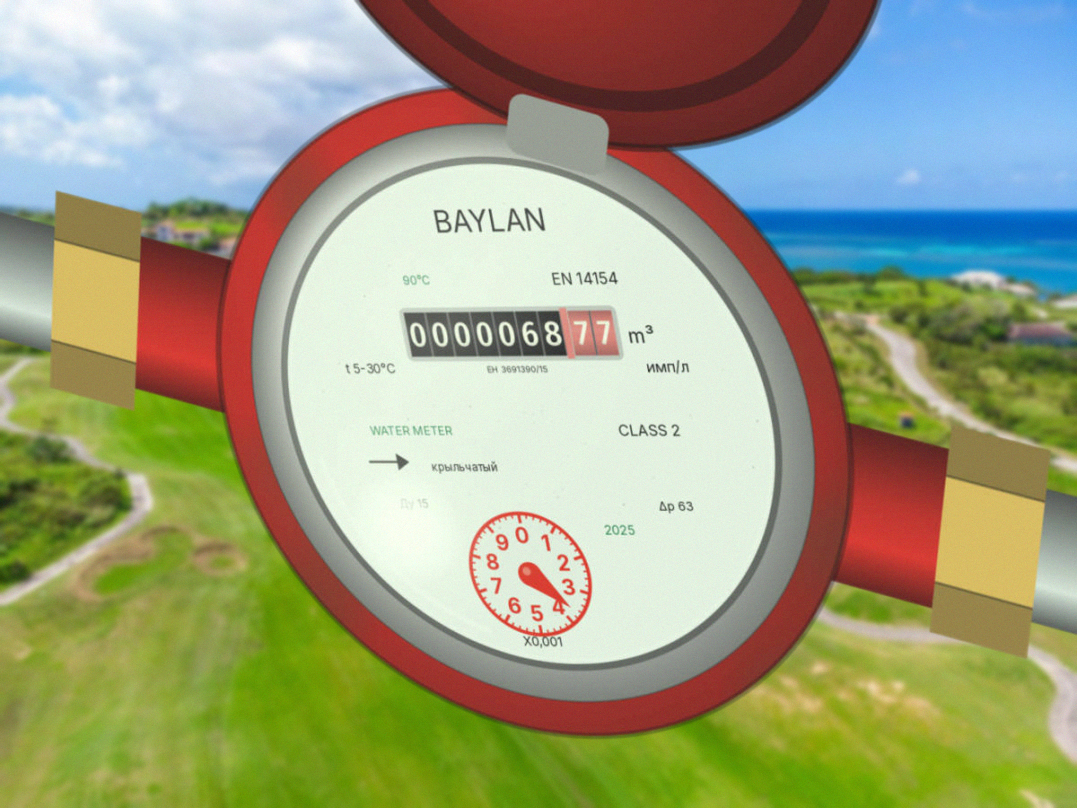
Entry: 68.773 m³
